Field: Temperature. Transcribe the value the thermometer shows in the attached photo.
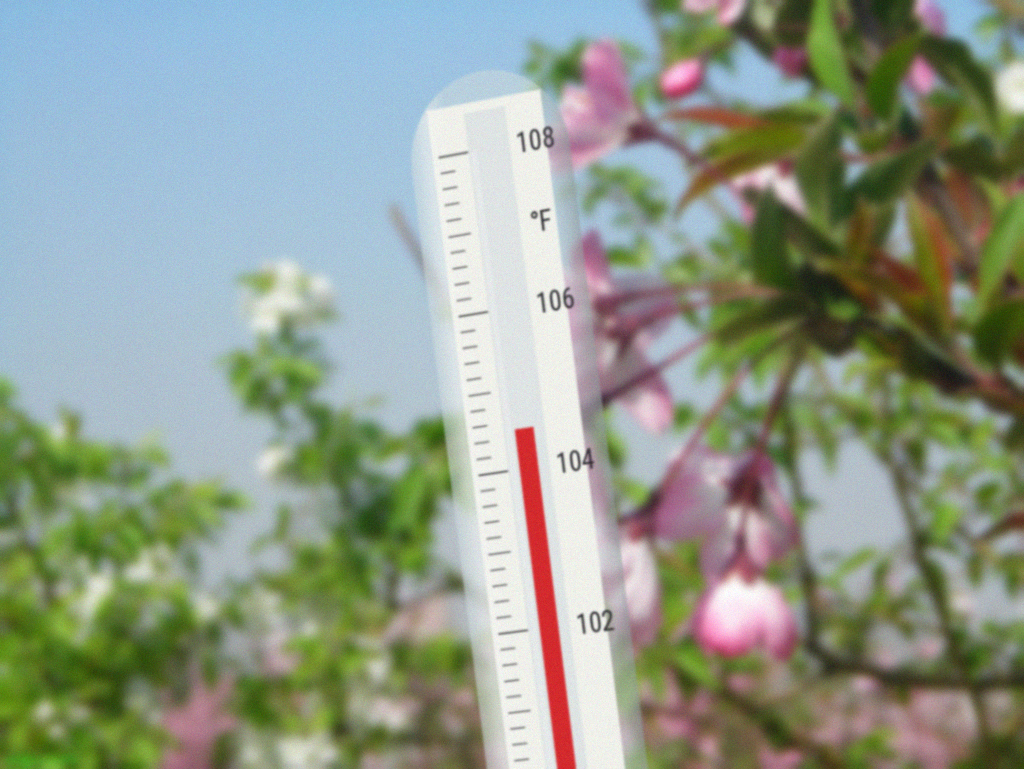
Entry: 104.5 °F
